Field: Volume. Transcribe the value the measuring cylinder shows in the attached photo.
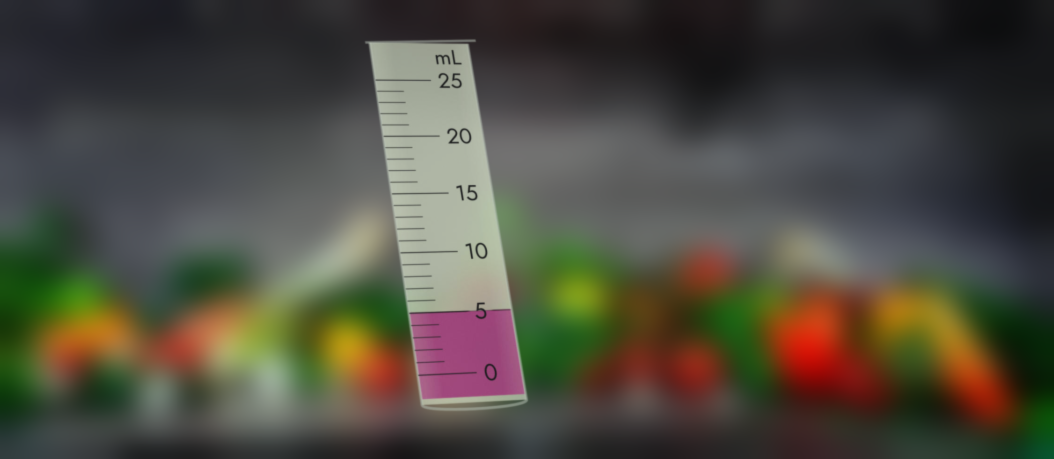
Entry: 5 mL
